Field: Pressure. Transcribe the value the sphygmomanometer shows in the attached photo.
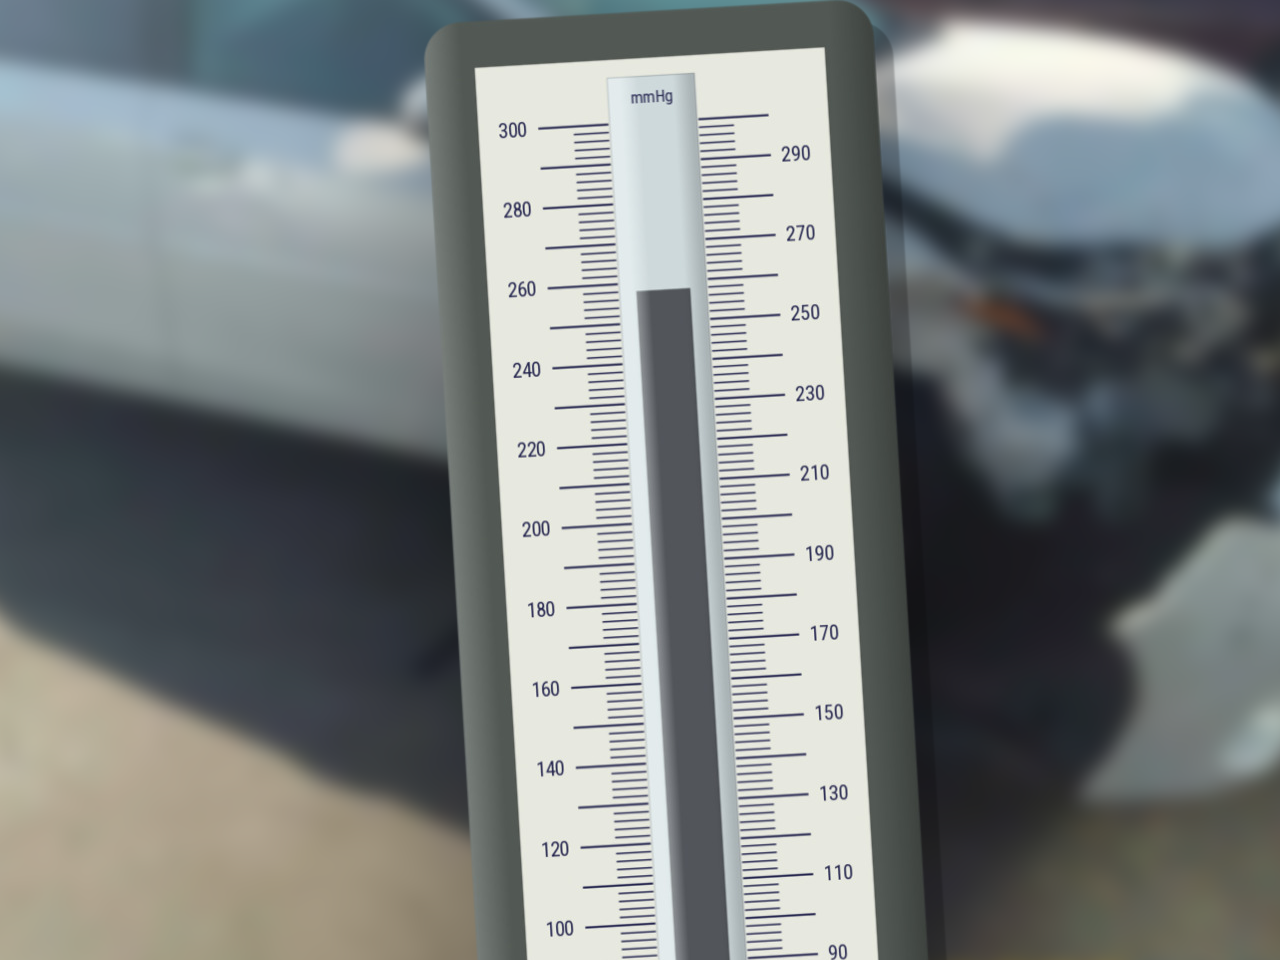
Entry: 258 mmHg
